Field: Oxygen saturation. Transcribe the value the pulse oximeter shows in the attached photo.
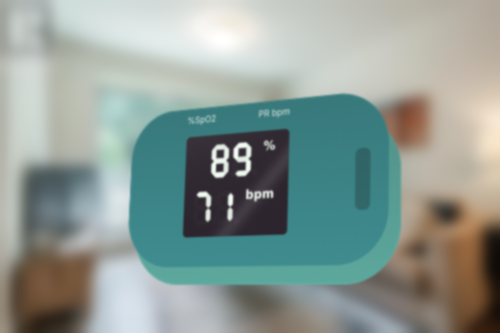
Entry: 89 %
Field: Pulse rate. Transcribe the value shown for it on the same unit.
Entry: 71 bpm
